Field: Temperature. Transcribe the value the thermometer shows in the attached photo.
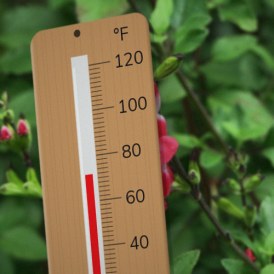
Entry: 72 °F
